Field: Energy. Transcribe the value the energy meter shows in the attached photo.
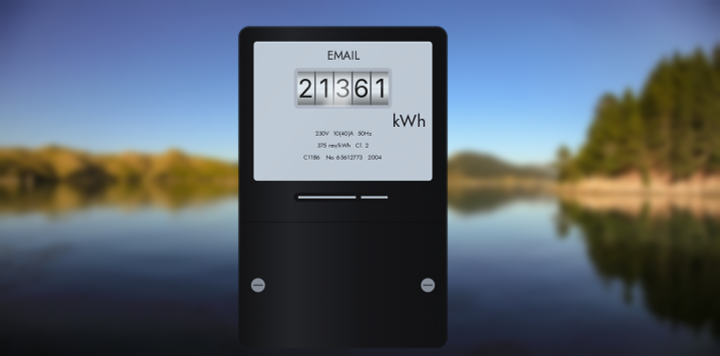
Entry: 21361 kWh
